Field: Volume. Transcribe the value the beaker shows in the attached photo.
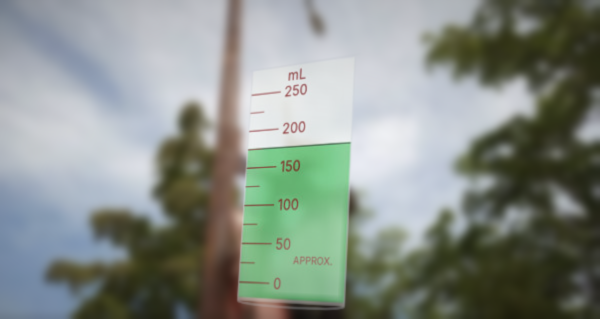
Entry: 175 mL
